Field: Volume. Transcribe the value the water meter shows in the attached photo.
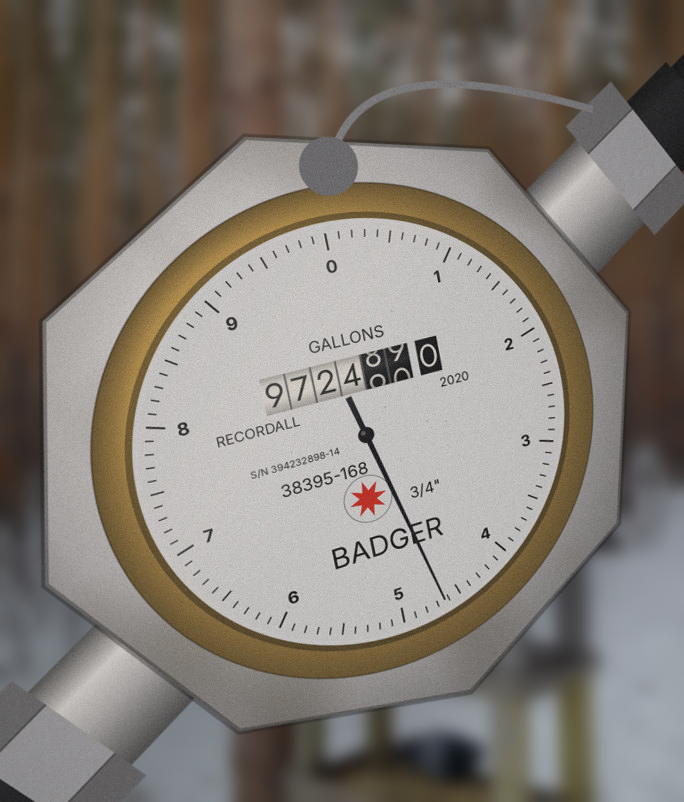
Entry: 9724894.6 gal
